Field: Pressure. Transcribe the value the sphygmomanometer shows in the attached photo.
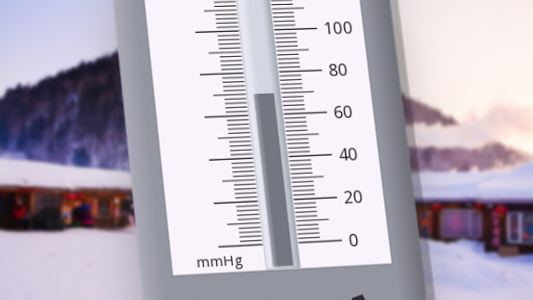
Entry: 70 mmHg
